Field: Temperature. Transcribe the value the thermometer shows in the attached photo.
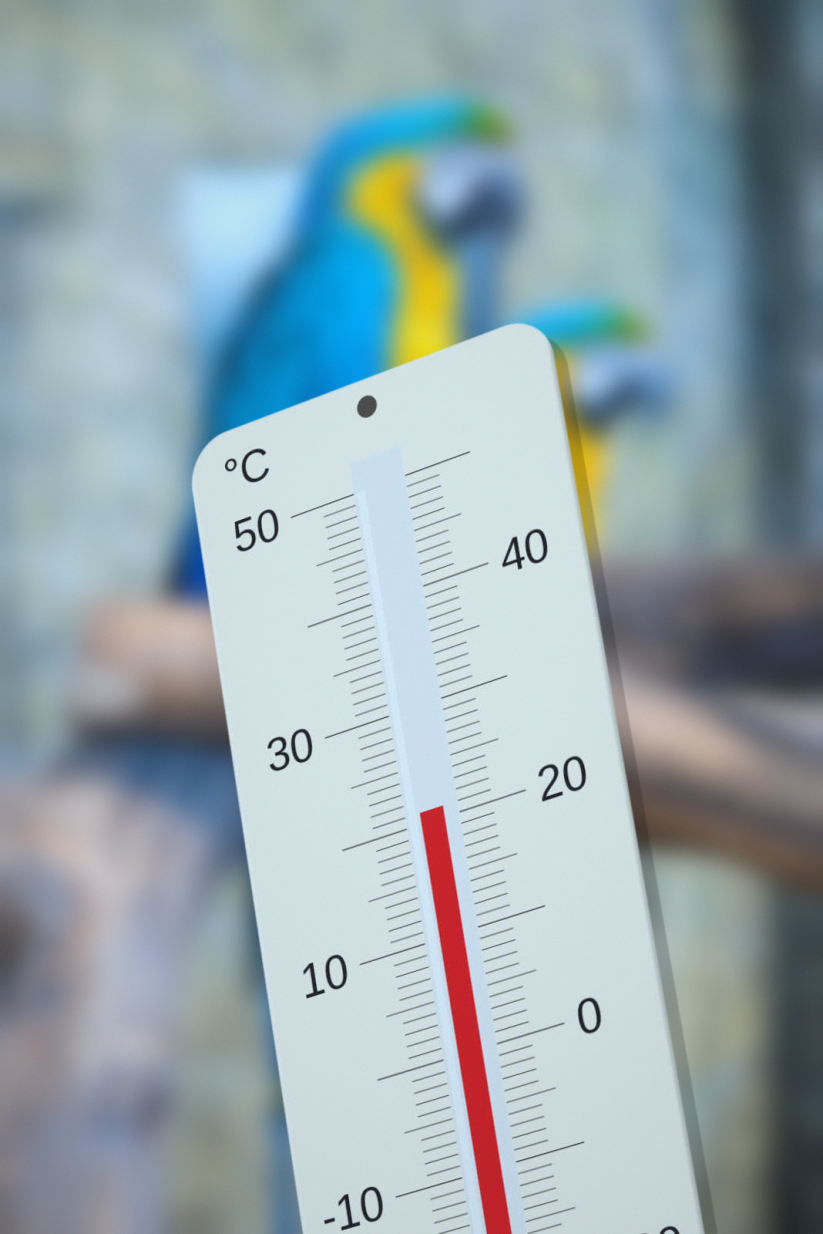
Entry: 21 °C
